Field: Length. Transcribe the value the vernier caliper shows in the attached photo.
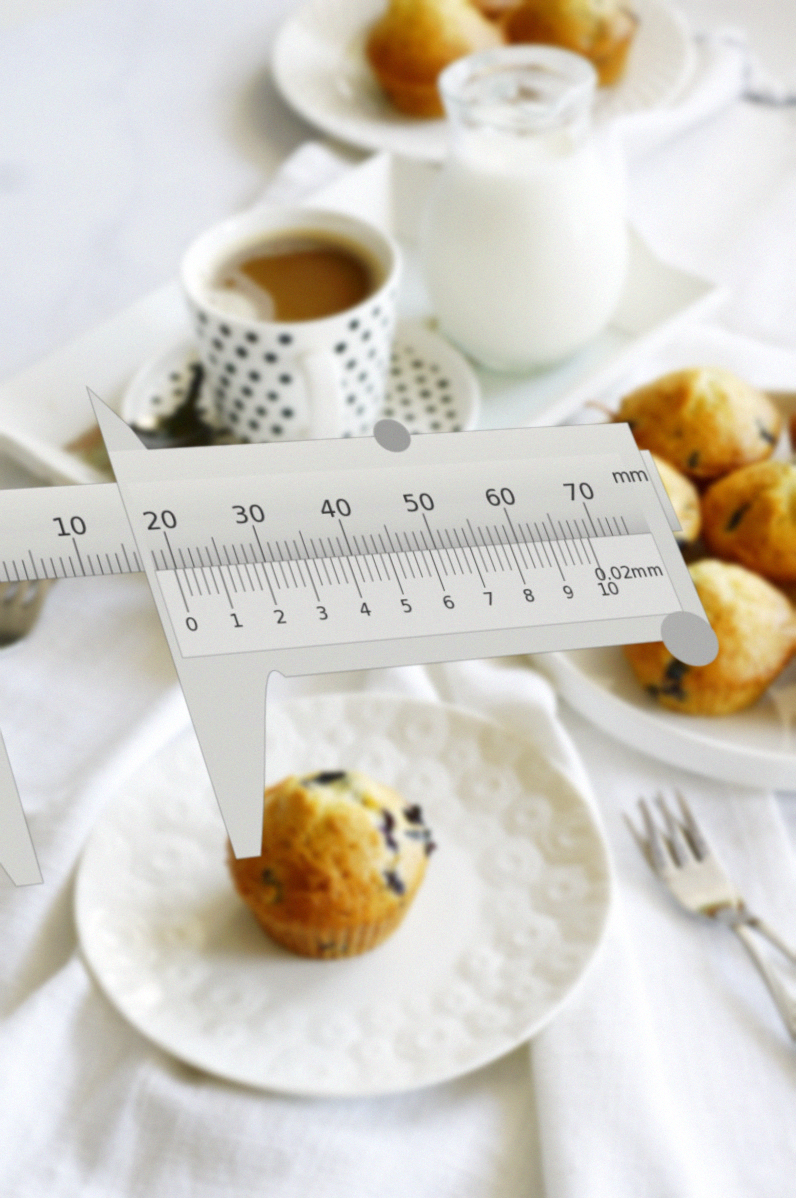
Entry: 19.8 mm
